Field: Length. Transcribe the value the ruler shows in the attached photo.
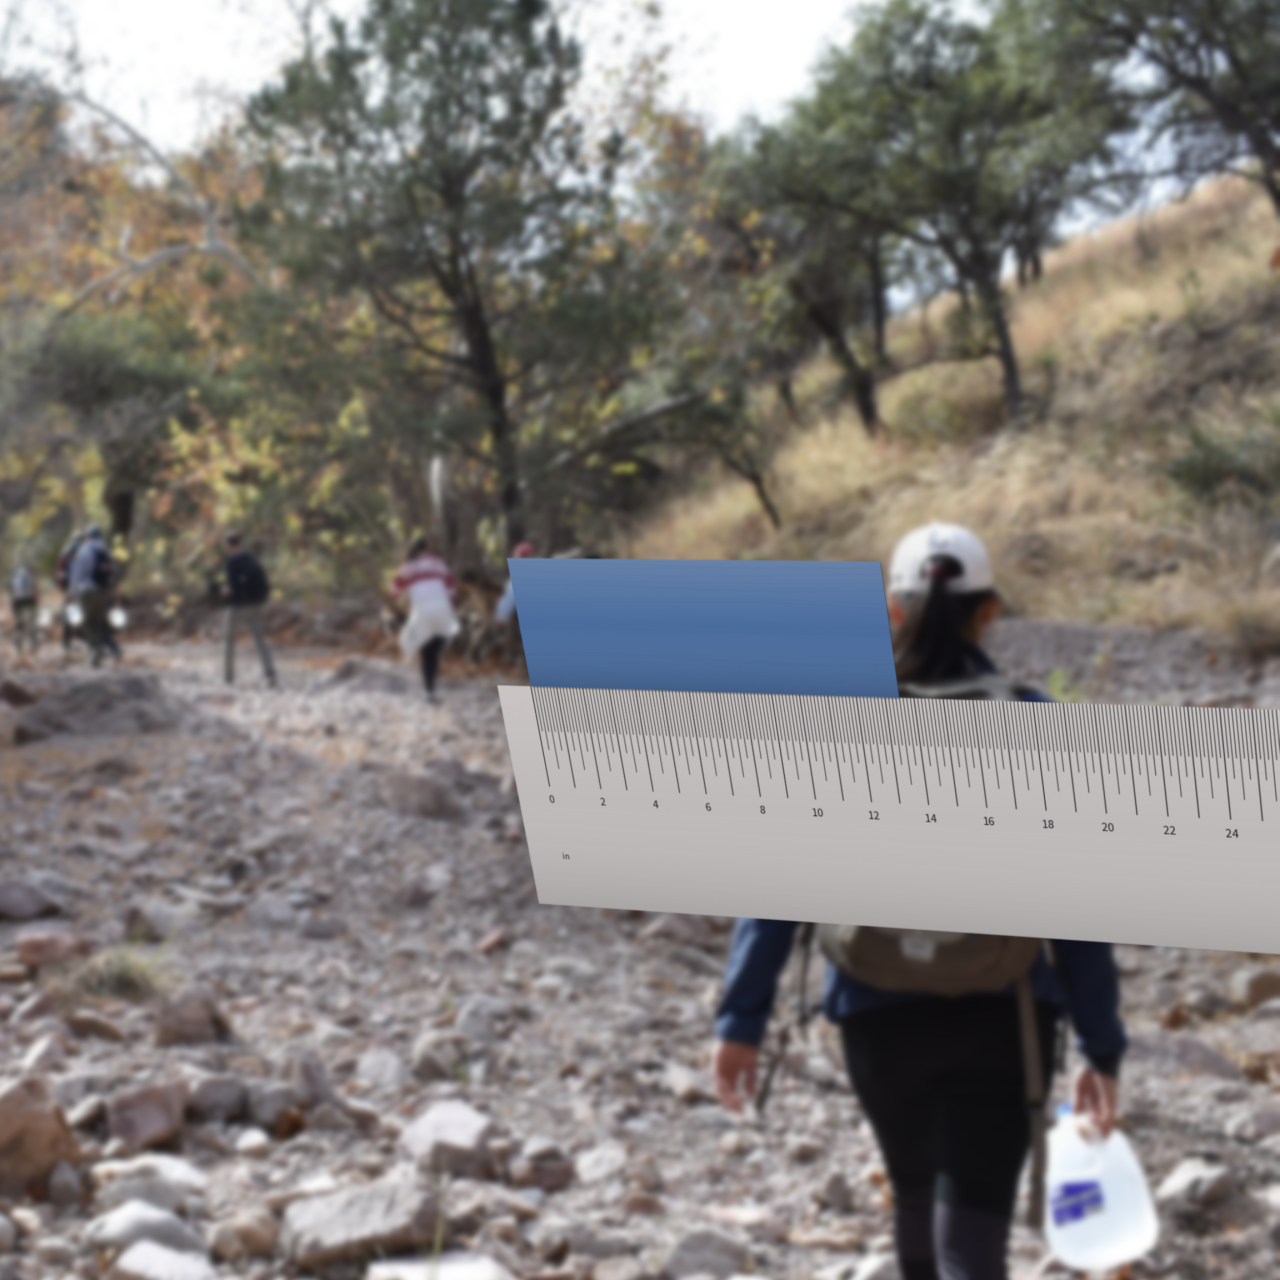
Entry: 13.5 in
